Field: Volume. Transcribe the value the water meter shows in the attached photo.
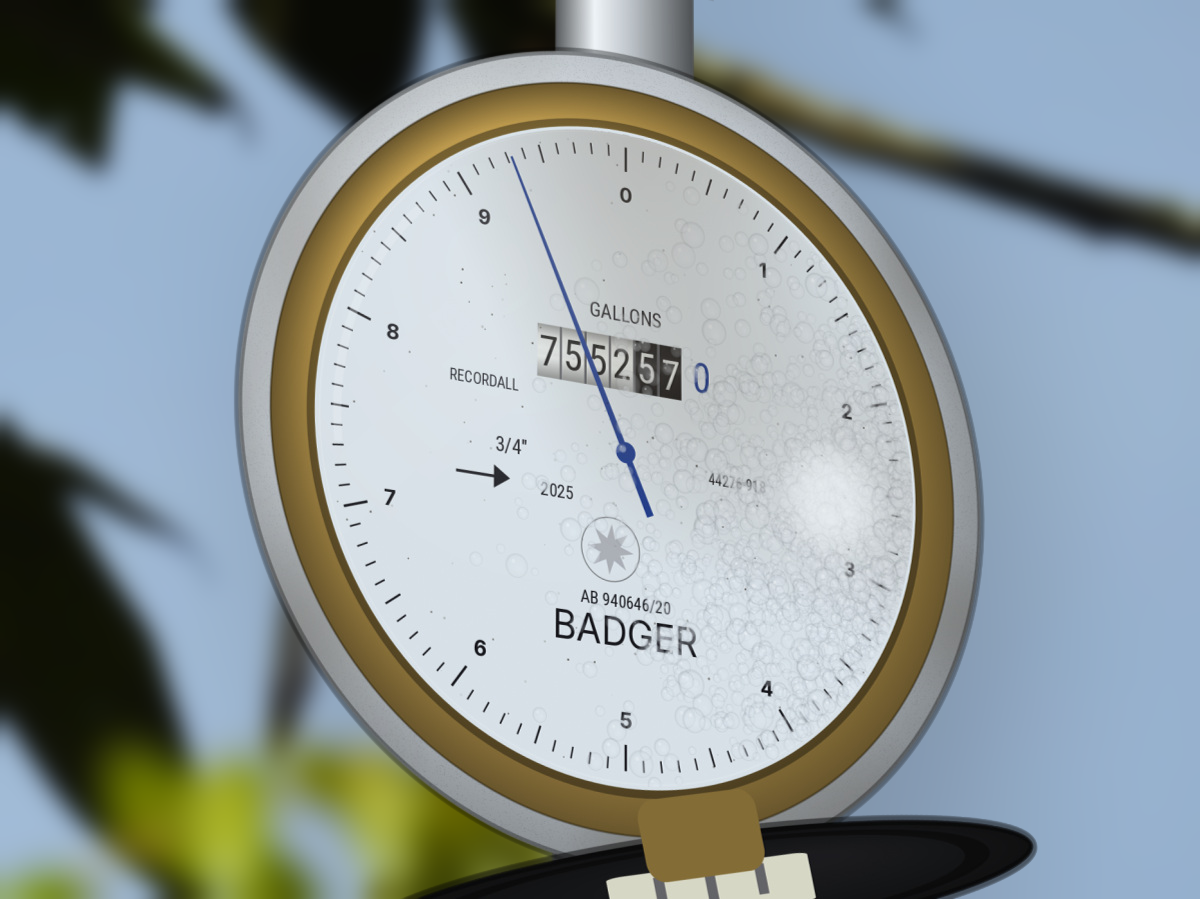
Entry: 7552569.3 gal
